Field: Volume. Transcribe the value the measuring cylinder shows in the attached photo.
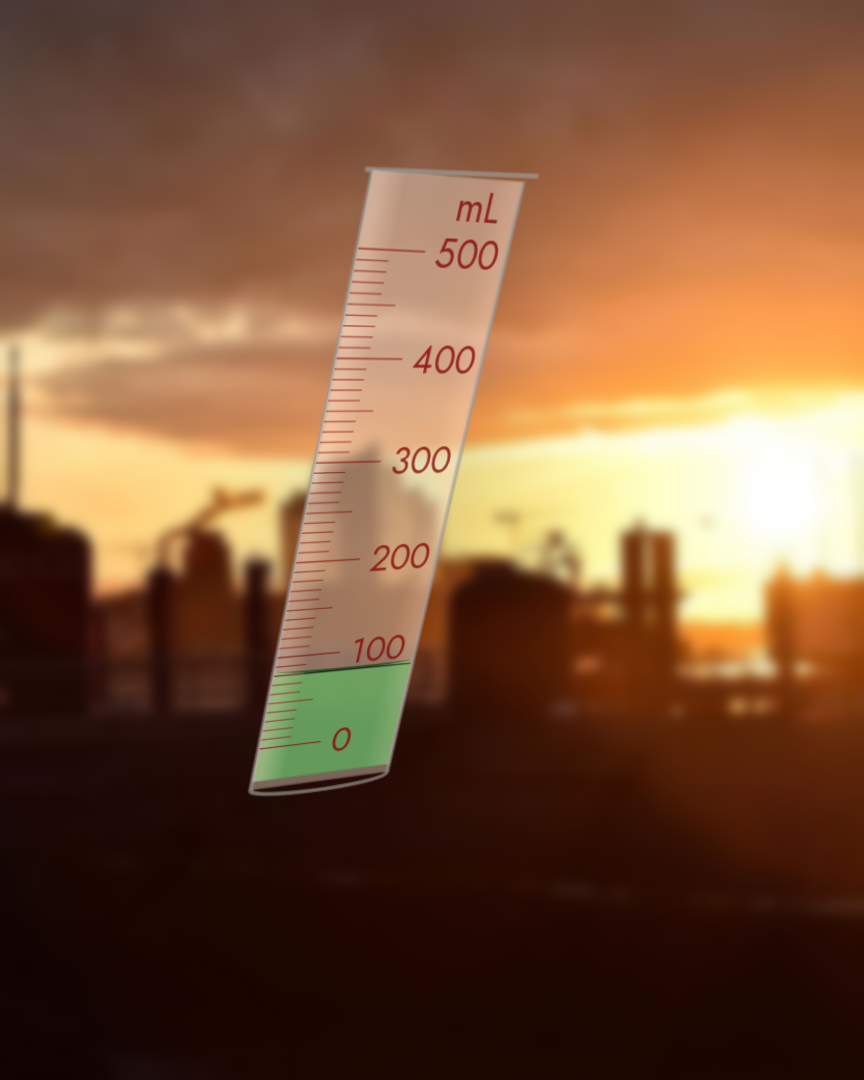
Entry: 80 mL
